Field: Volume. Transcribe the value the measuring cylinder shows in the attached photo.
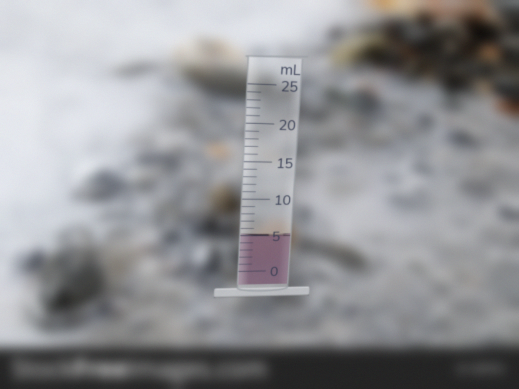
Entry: 5 mL
